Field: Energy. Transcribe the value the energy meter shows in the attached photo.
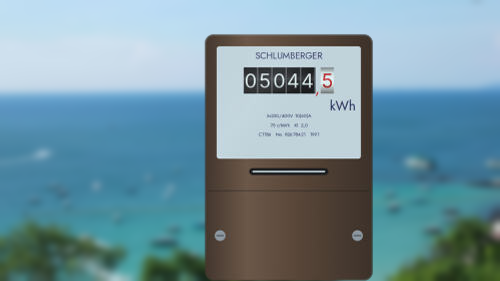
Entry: 5044.5 kWh
